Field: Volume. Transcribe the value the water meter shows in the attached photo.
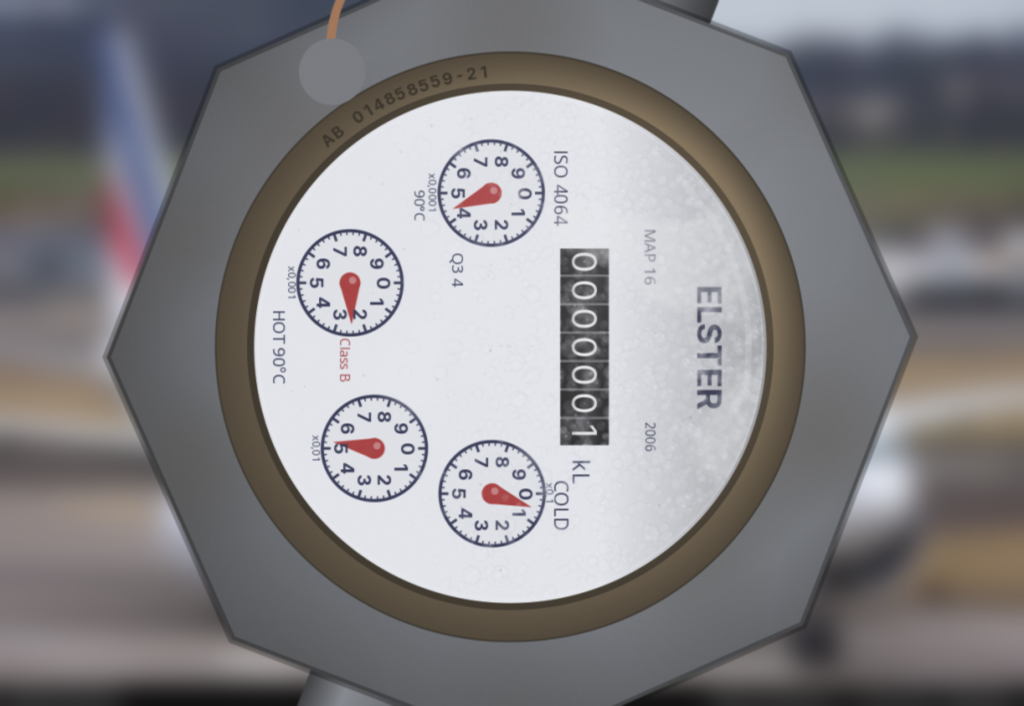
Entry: 1.0524 kL
